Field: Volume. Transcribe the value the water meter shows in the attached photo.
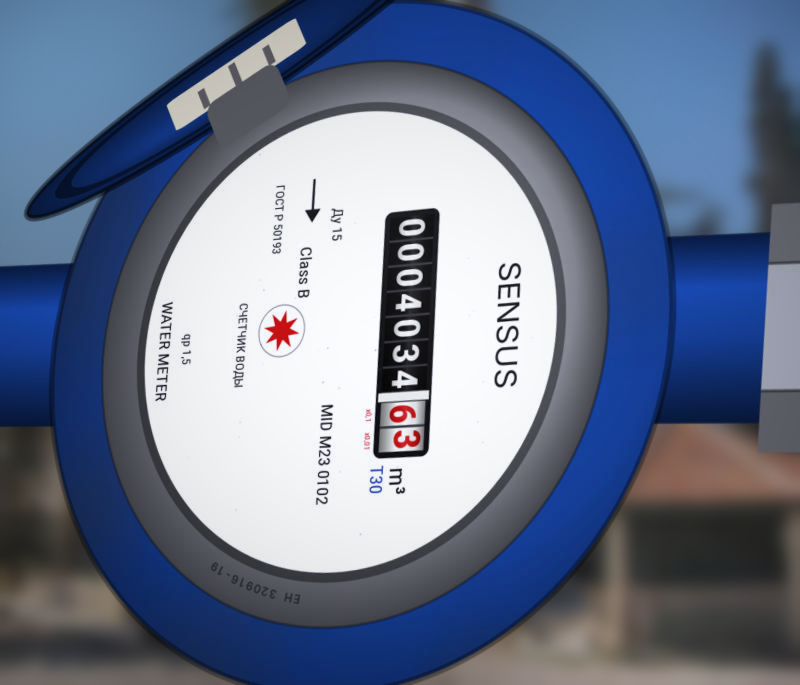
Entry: 4034.63 m³
